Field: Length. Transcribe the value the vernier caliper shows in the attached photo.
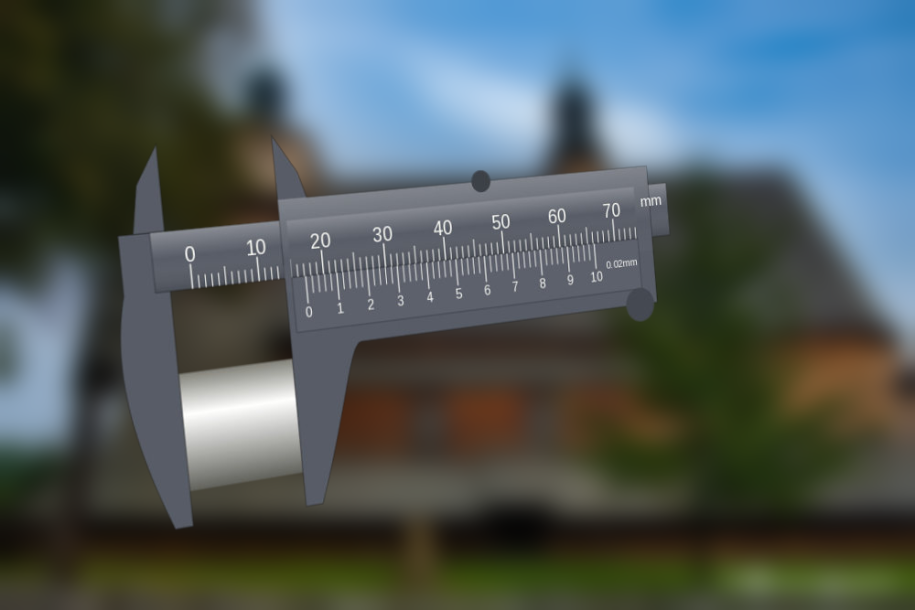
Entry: 17.2 mm
